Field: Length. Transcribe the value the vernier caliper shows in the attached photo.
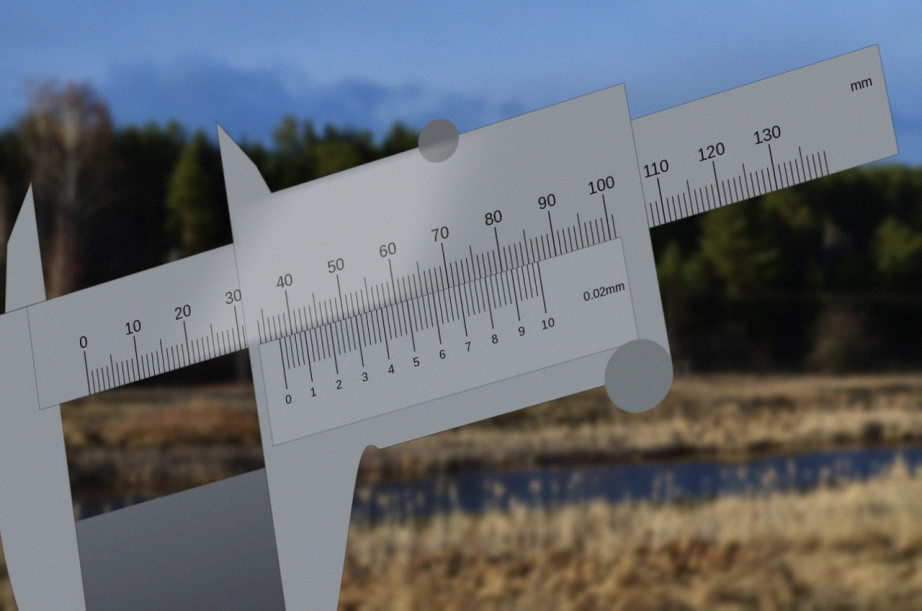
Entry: 37.6 mm
